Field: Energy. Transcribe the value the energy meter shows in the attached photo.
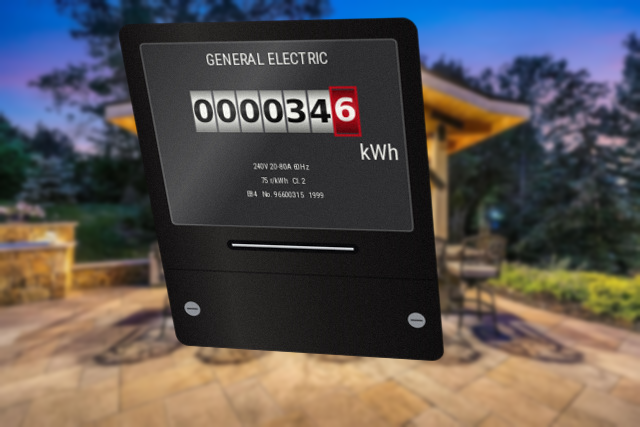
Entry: 34.6 kWh
